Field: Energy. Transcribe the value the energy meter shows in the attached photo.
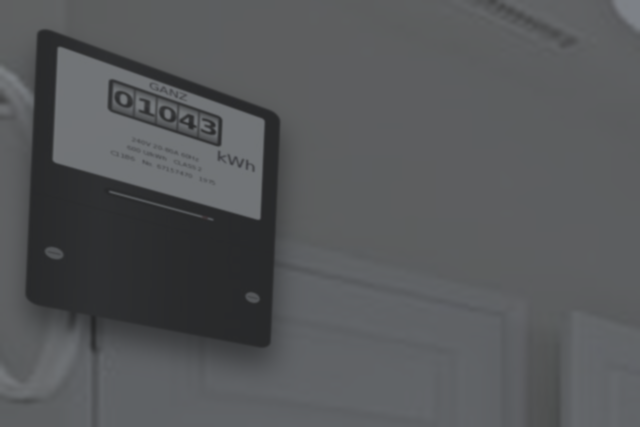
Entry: 1043 kWh
